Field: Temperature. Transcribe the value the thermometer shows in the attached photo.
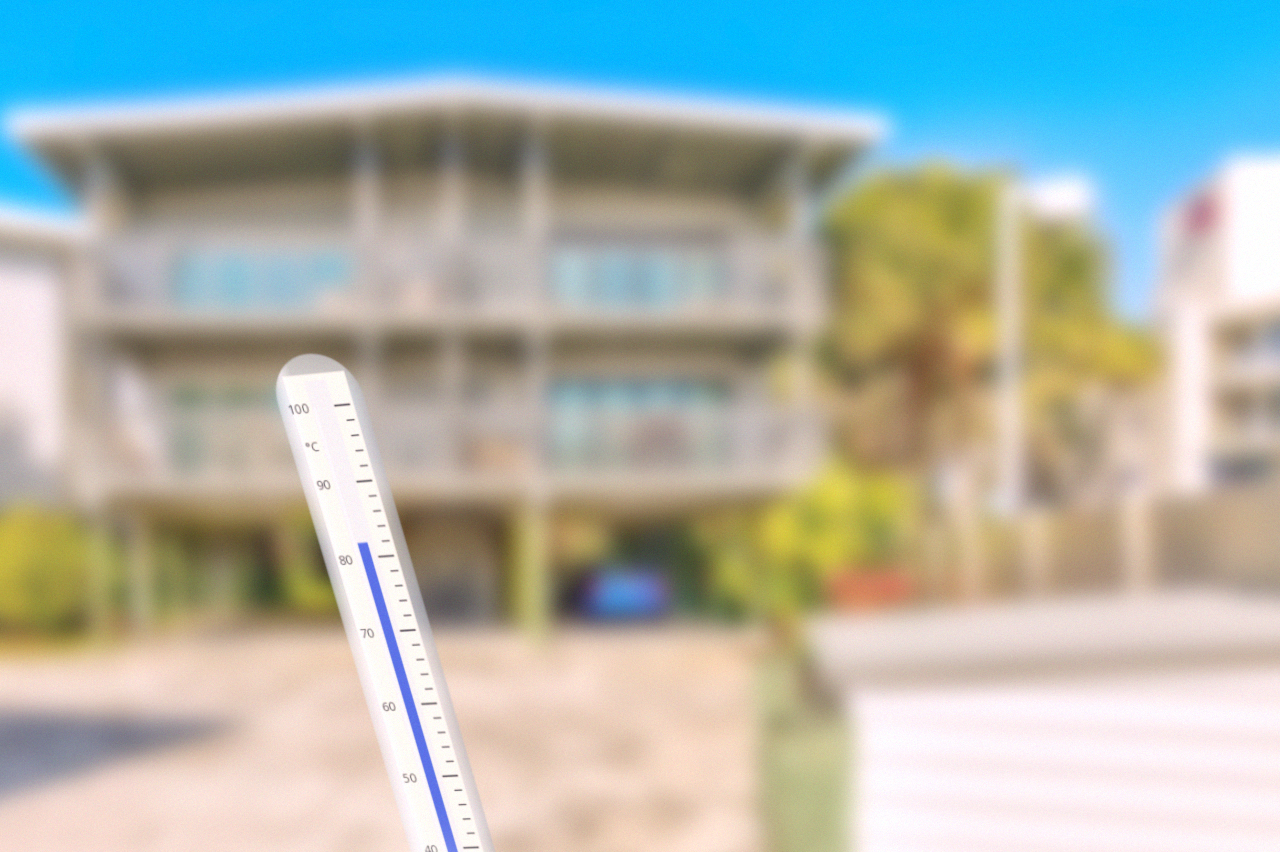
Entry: 82 °C
